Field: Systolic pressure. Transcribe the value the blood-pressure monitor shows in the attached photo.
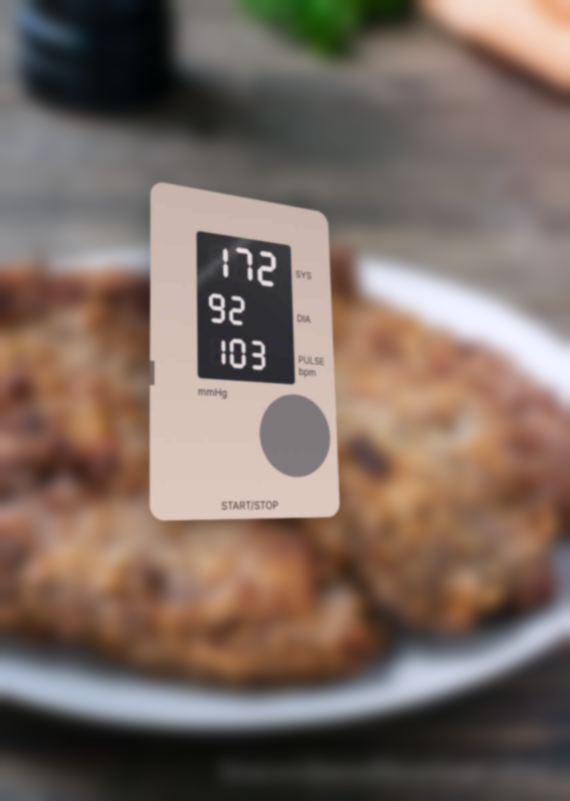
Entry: 172 mmHg
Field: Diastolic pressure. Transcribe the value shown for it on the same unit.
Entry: 92 mmHg
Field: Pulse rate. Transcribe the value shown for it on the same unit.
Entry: 103 bpm
